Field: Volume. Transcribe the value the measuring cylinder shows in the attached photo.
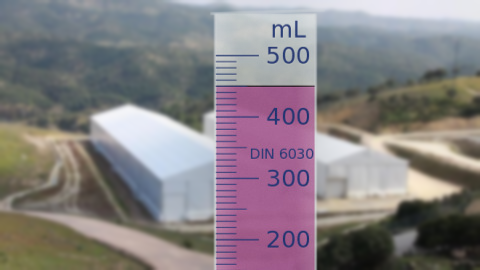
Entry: 450 mL
